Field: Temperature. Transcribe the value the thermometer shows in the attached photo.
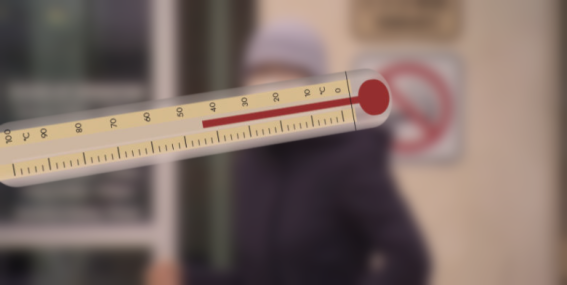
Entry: 44 °C
